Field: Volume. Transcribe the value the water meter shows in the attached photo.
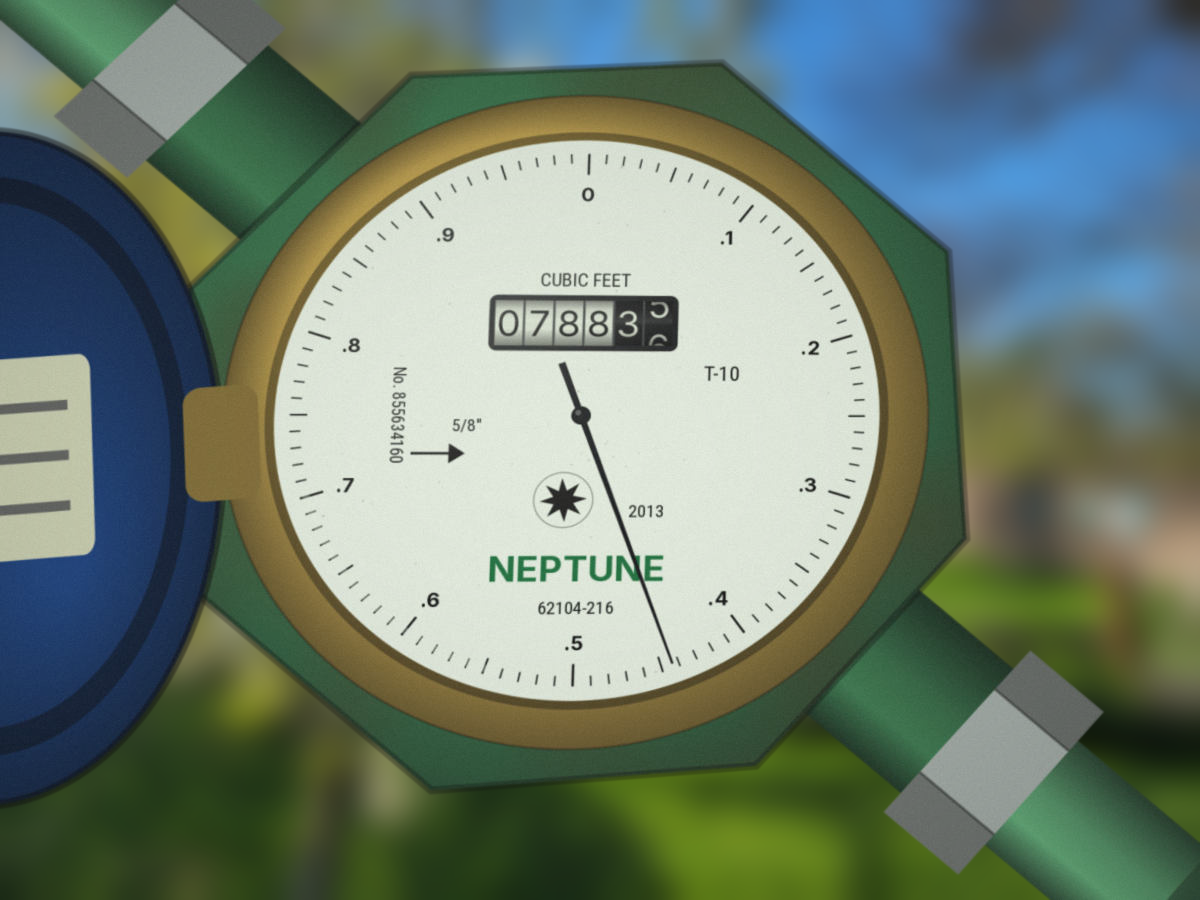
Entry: 78835.44 ft³
